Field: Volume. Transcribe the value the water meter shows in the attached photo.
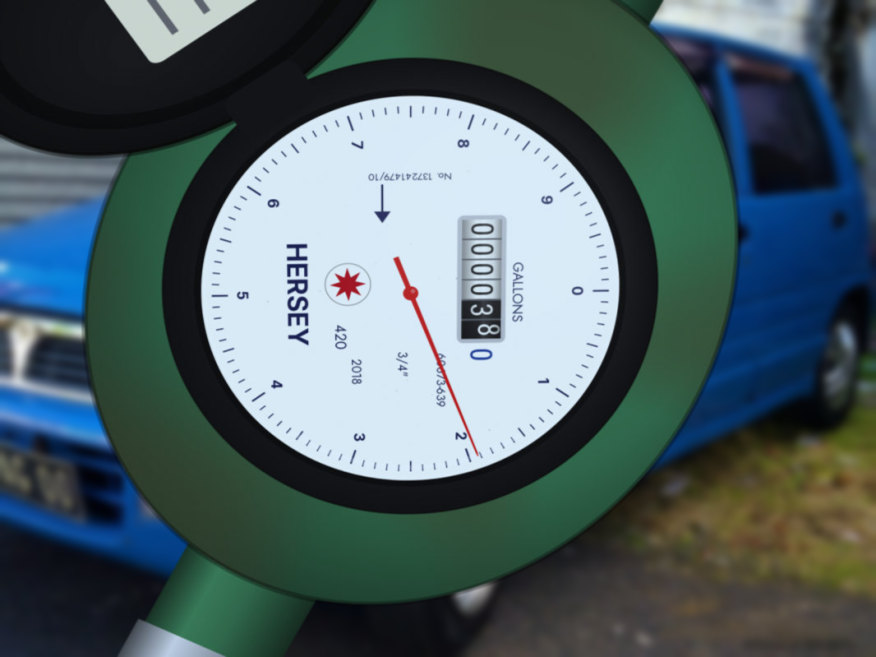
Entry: 381.9 gal
